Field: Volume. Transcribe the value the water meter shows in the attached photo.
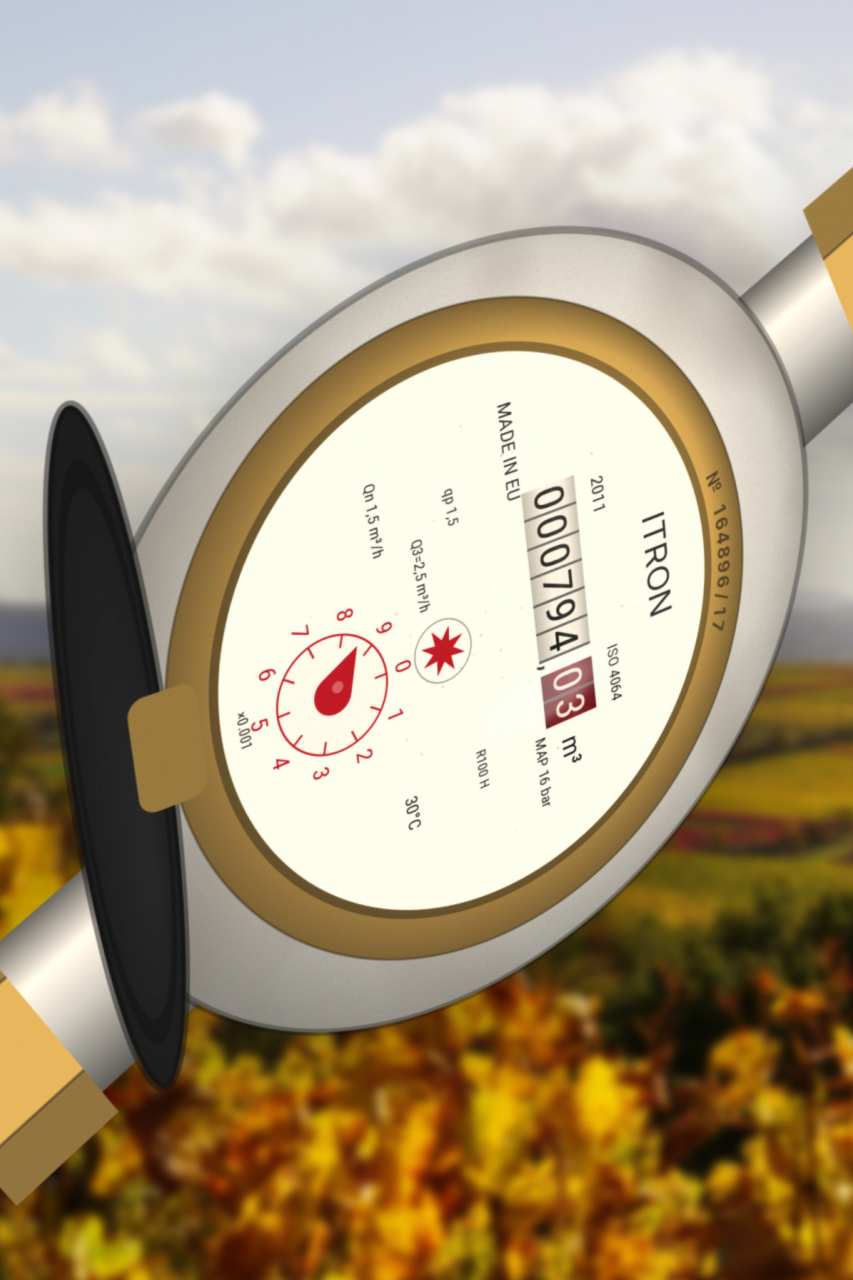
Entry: 794.038 m³
